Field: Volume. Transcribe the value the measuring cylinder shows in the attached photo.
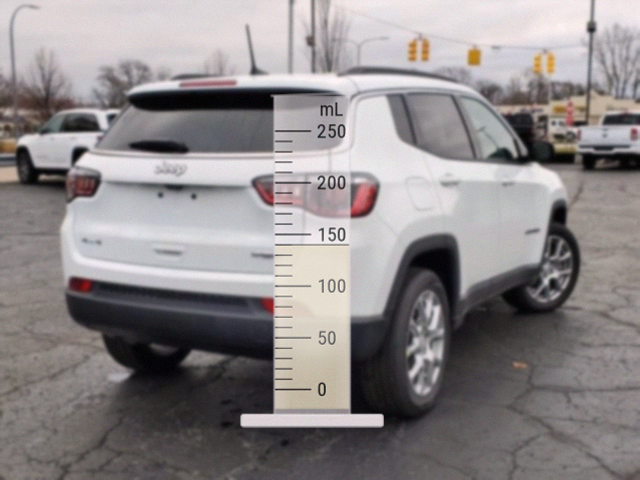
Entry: 140 mL
